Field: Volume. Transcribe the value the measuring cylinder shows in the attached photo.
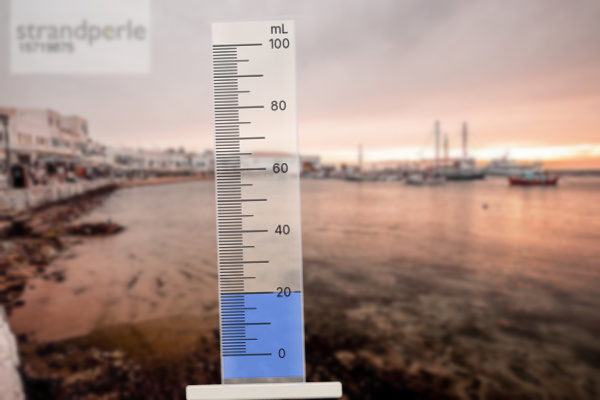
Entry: 20 mL
